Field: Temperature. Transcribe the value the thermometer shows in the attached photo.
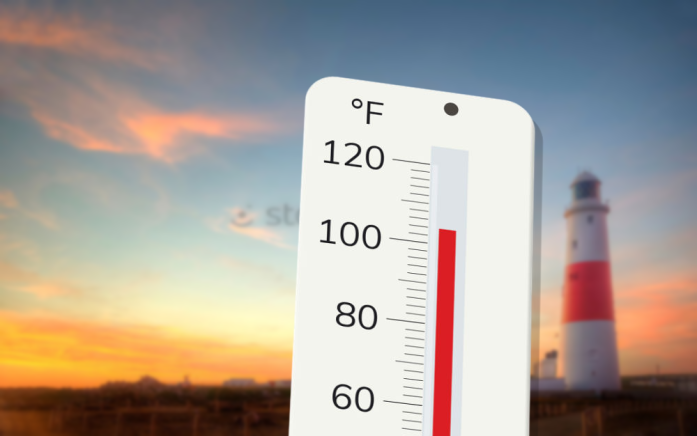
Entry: 104 °F
